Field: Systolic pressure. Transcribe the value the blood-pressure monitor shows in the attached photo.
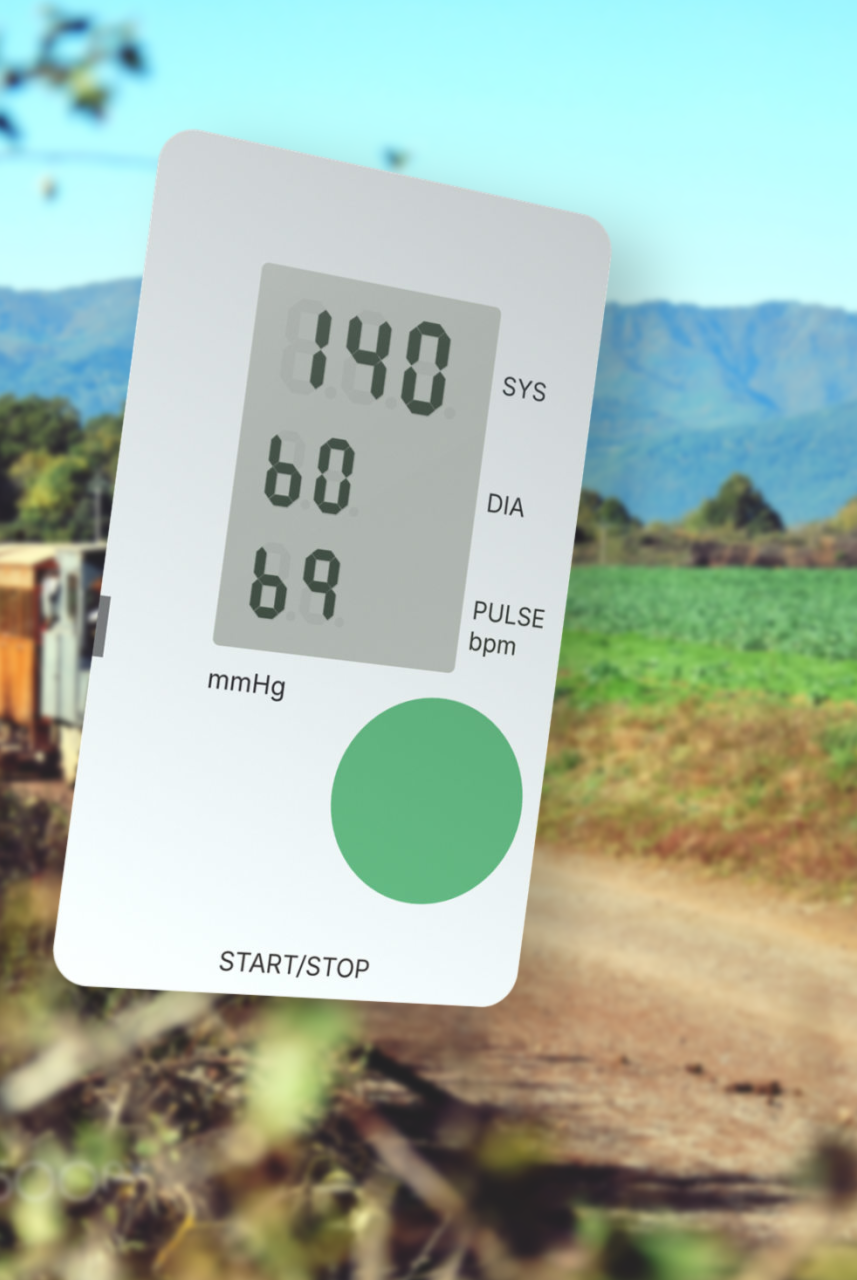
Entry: 140 mmHg
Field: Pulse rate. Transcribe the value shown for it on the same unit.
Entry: 69 bpm
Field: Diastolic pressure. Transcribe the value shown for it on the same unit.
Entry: 60 mmHg
